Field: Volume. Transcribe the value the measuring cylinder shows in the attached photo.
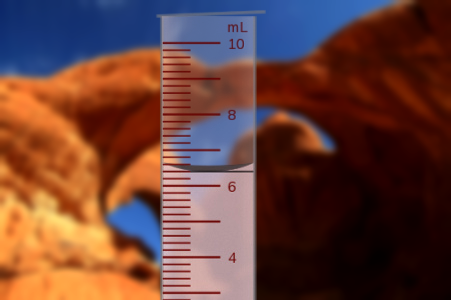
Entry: 6.4 mL
